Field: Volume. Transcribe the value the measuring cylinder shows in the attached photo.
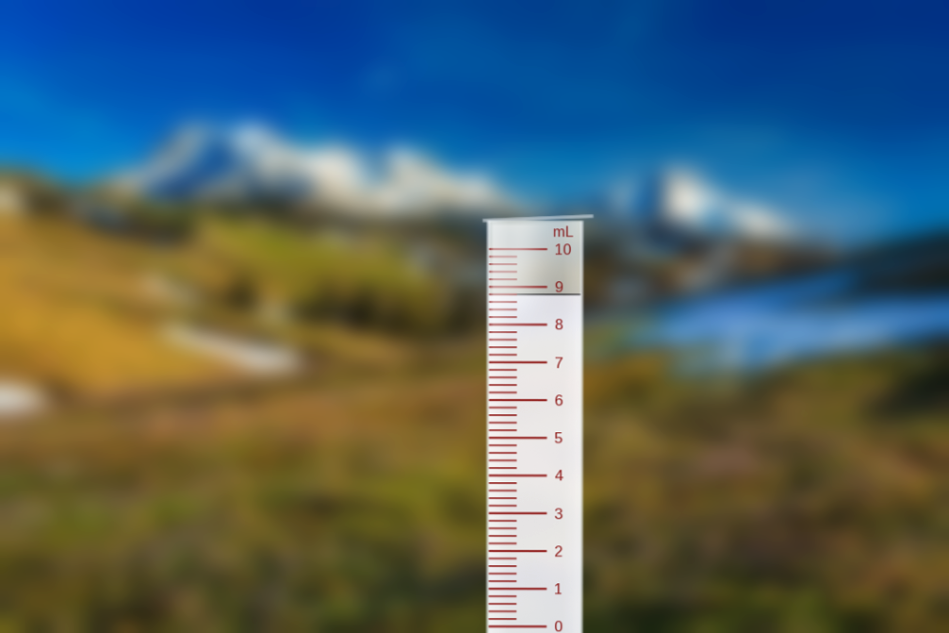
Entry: 8.8 mL
